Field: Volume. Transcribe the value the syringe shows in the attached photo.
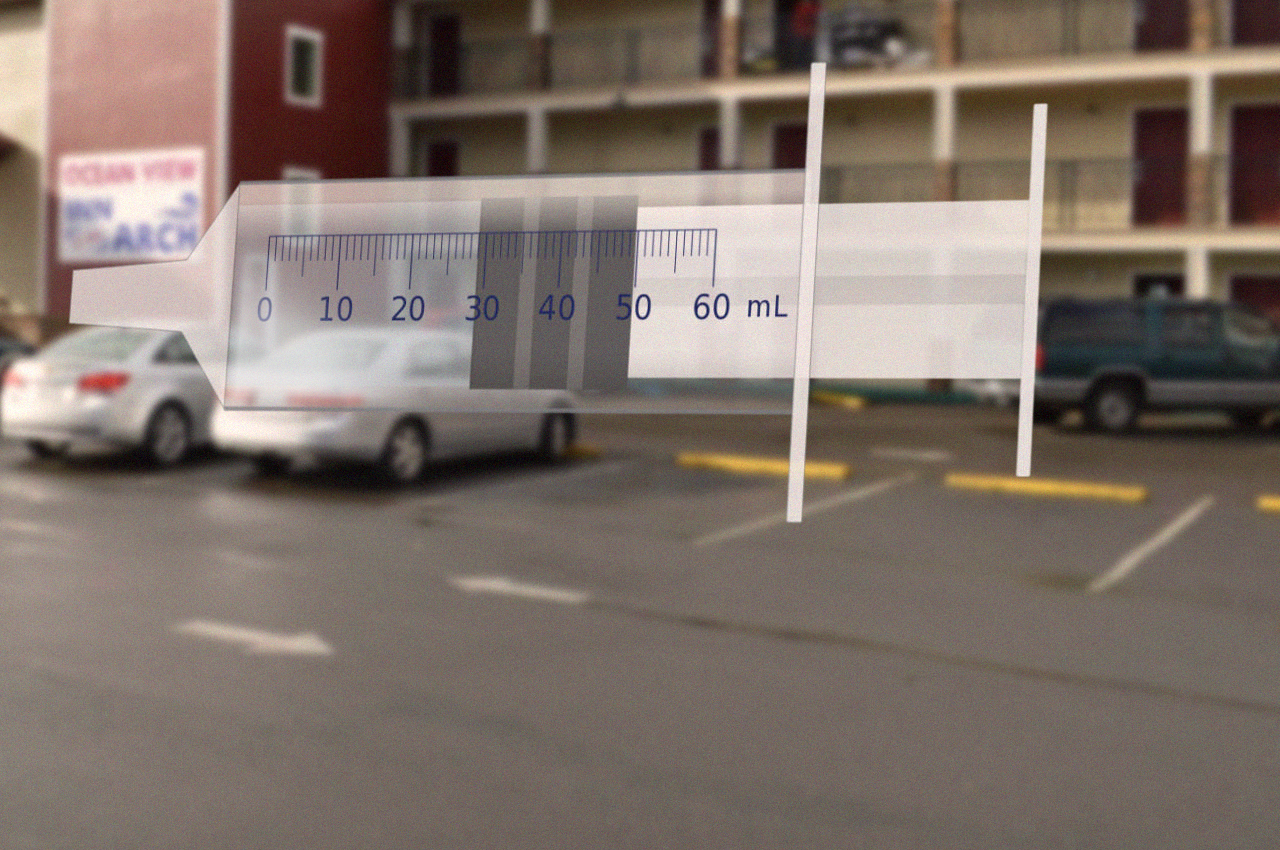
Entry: 29 mL
